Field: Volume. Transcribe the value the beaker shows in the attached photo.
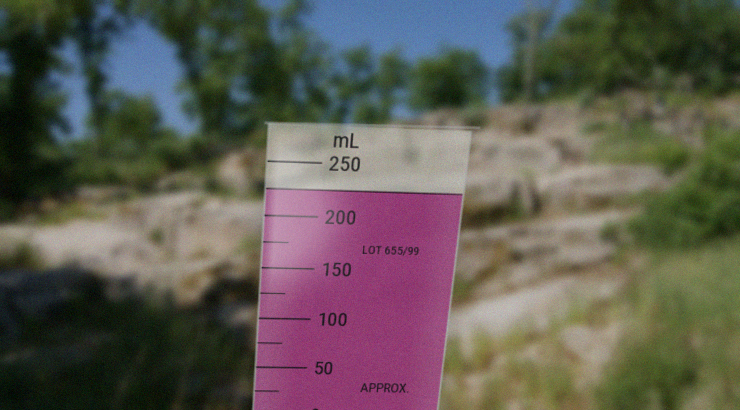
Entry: 225 mL
